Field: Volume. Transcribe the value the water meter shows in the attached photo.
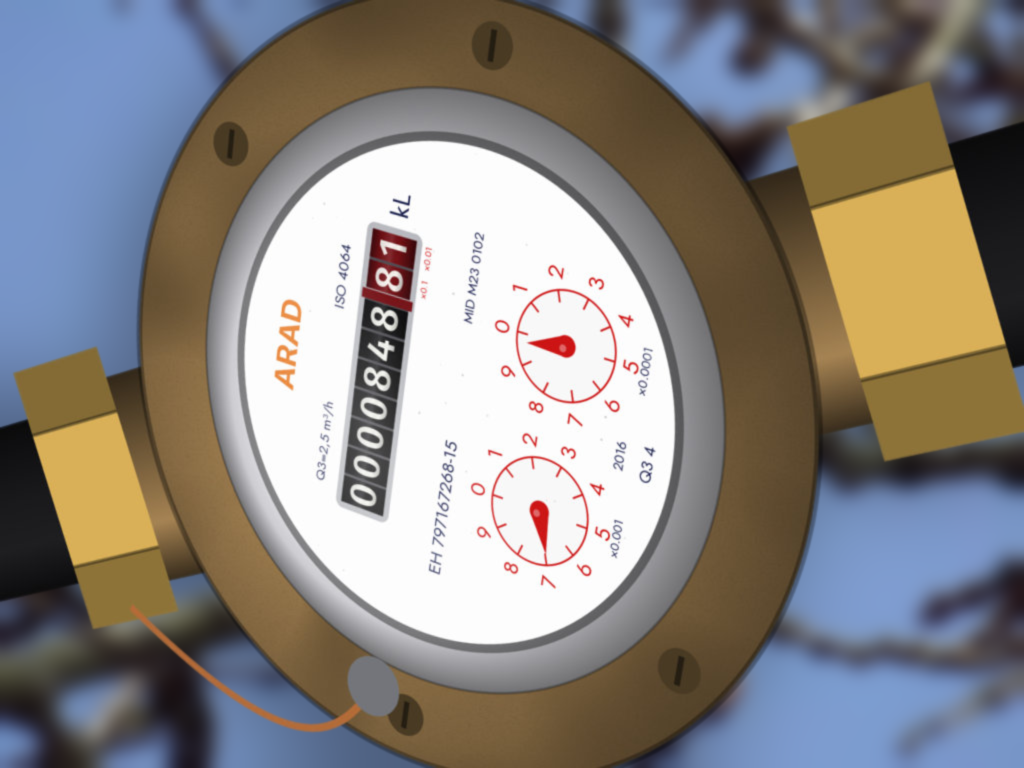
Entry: 848.8169 kL
